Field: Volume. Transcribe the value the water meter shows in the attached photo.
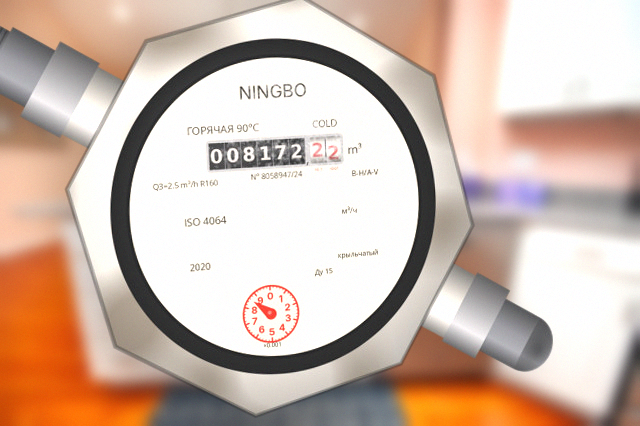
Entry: 8172.218 m³
